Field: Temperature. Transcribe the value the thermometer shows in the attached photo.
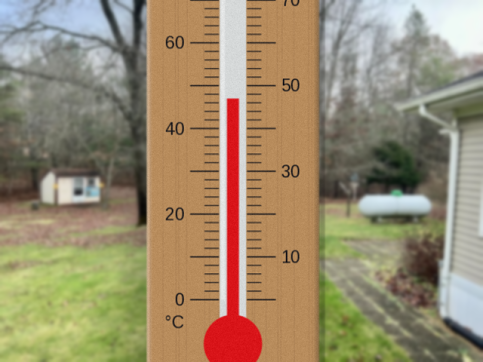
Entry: 47 °C
